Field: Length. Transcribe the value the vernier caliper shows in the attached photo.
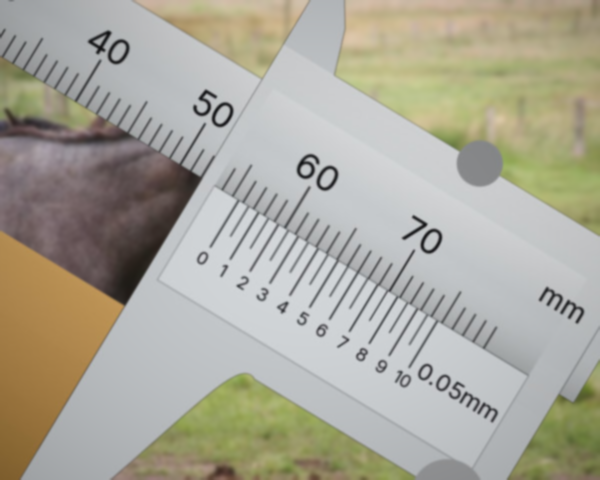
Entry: 55.6 mm
